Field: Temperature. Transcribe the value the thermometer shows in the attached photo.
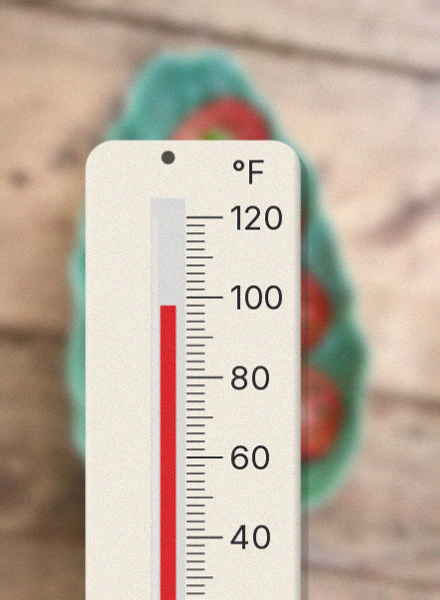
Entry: 98 °F
